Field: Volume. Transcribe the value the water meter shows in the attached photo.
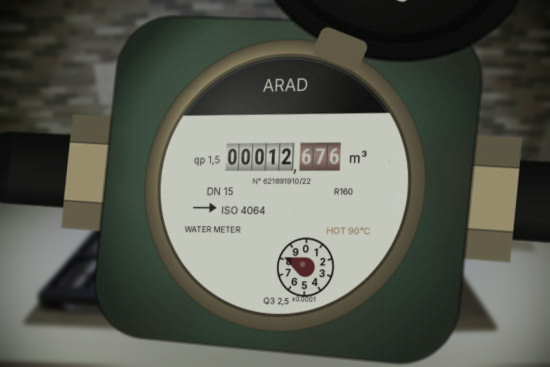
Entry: 12.6768 m³
